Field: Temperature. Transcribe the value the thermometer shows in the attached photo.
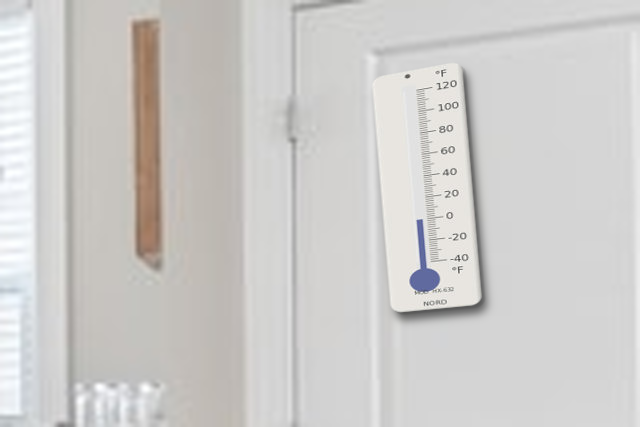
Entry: 0 °F
